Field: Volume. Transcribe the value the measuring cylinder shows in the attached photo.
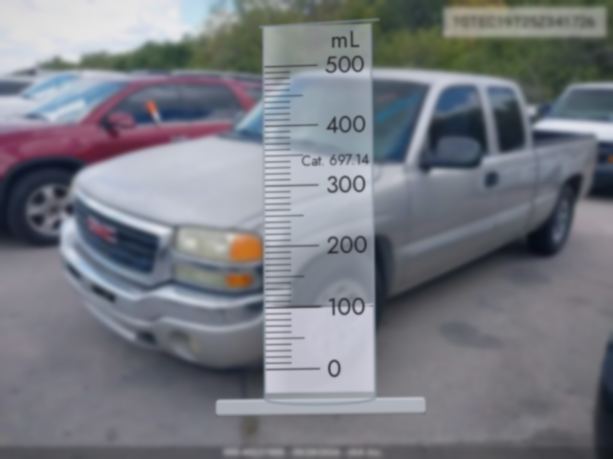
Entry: 100 mL
